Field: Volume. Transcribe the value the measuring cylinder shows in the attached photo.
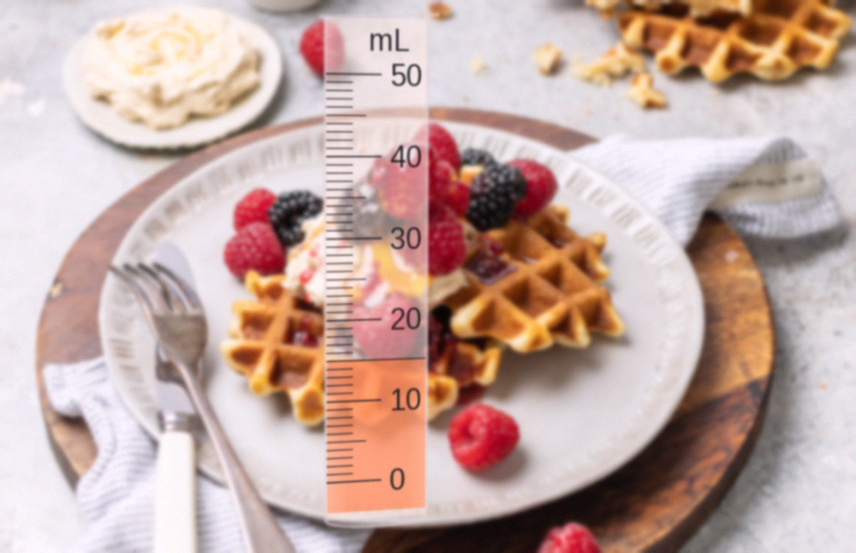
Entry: 15 mL
